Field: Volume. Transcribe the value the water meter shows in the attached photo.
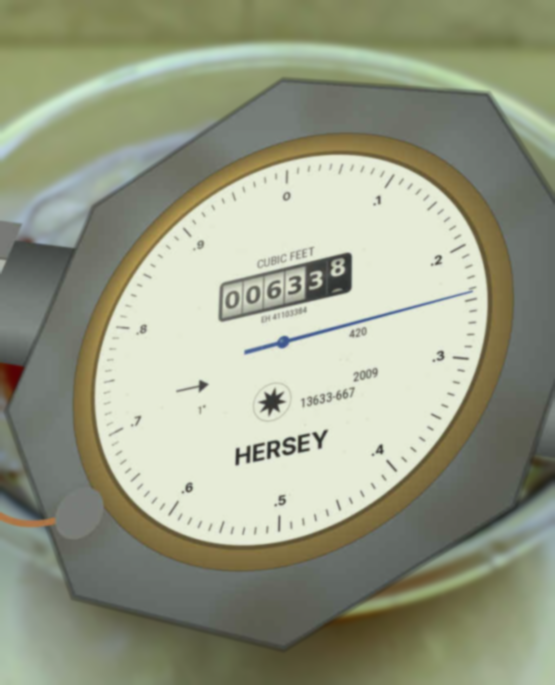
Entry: 6338.24 ft³
